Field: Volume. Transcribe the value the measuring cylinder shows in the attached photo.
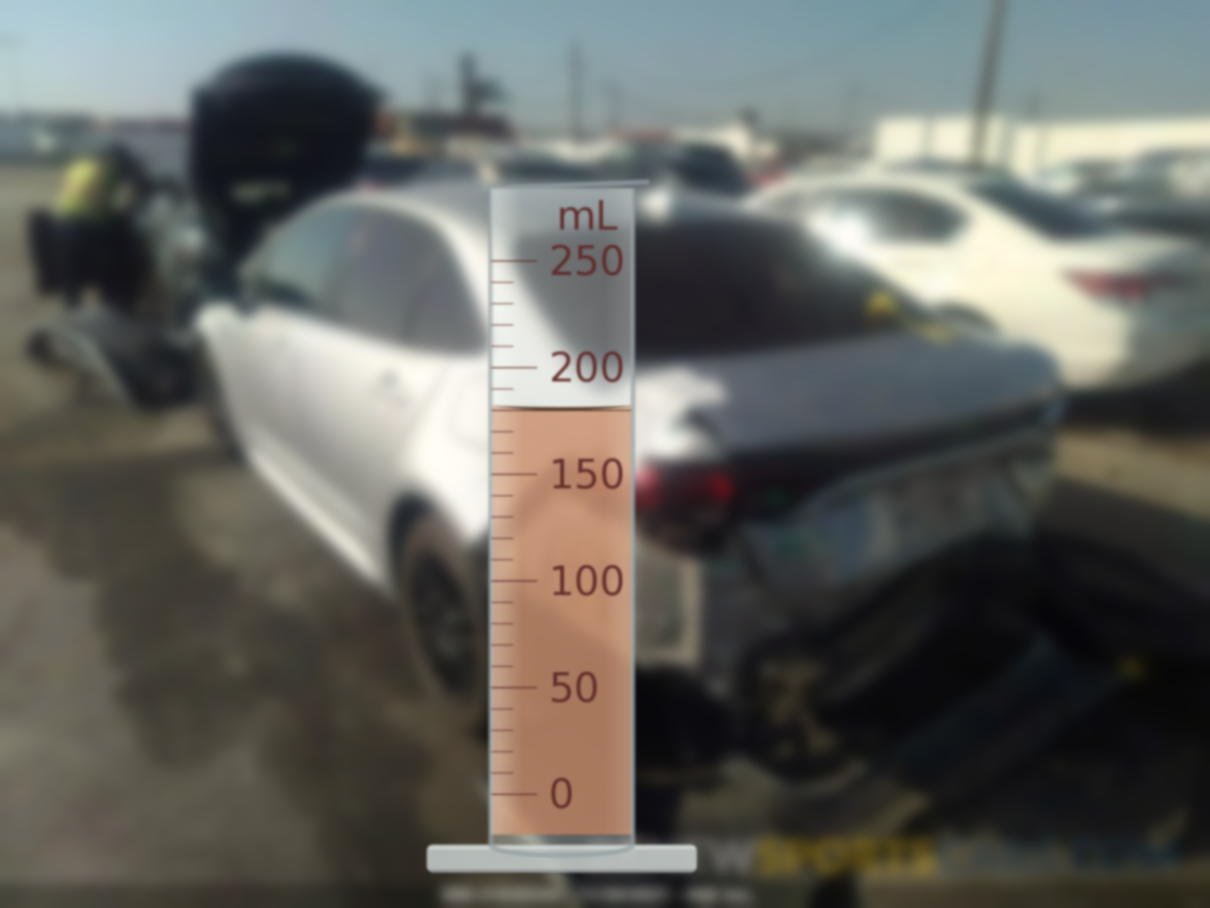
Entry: 180 mL
